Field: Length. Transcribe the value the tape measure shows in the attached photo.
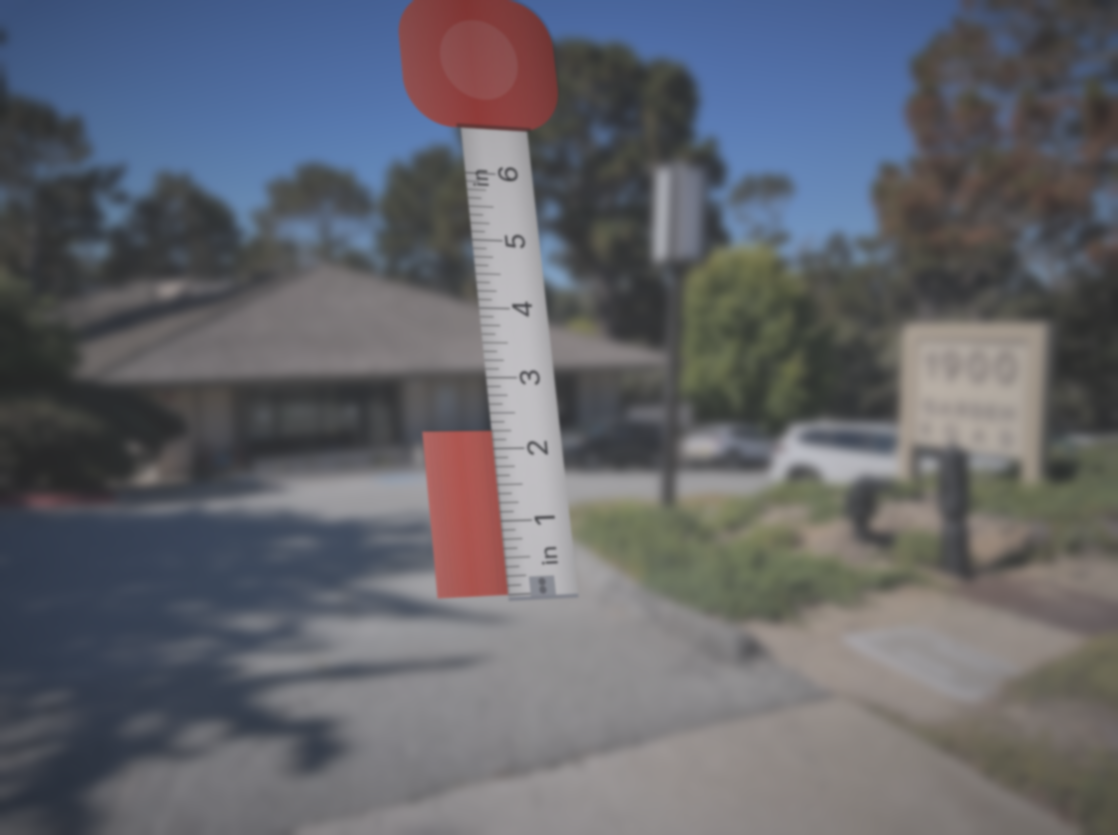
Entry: 2.25 in
